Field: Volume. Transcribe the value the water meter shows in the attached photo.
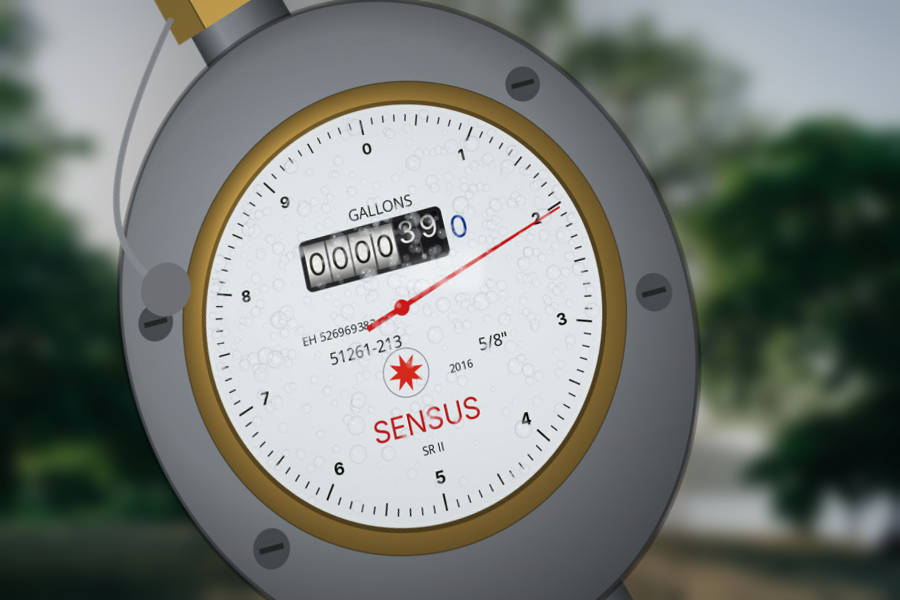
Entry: 392.0 gal
